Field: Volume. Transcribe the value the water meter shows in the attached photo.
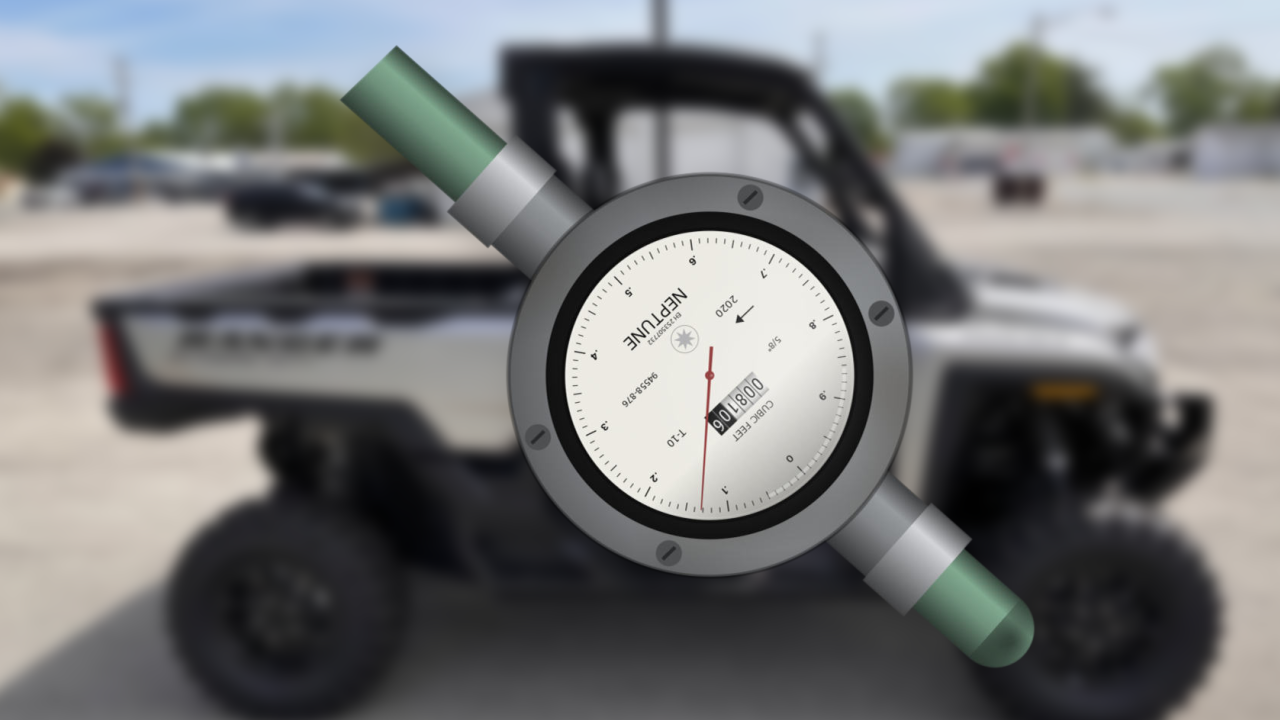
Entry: 8106.13 ft³
